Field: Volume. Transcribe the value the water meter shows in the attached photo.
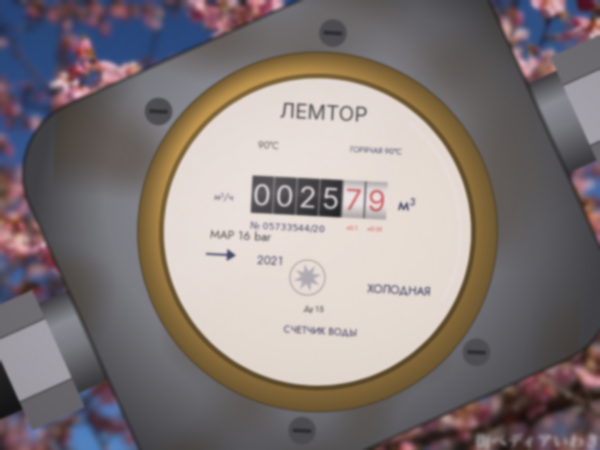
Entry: 25.79 m³
